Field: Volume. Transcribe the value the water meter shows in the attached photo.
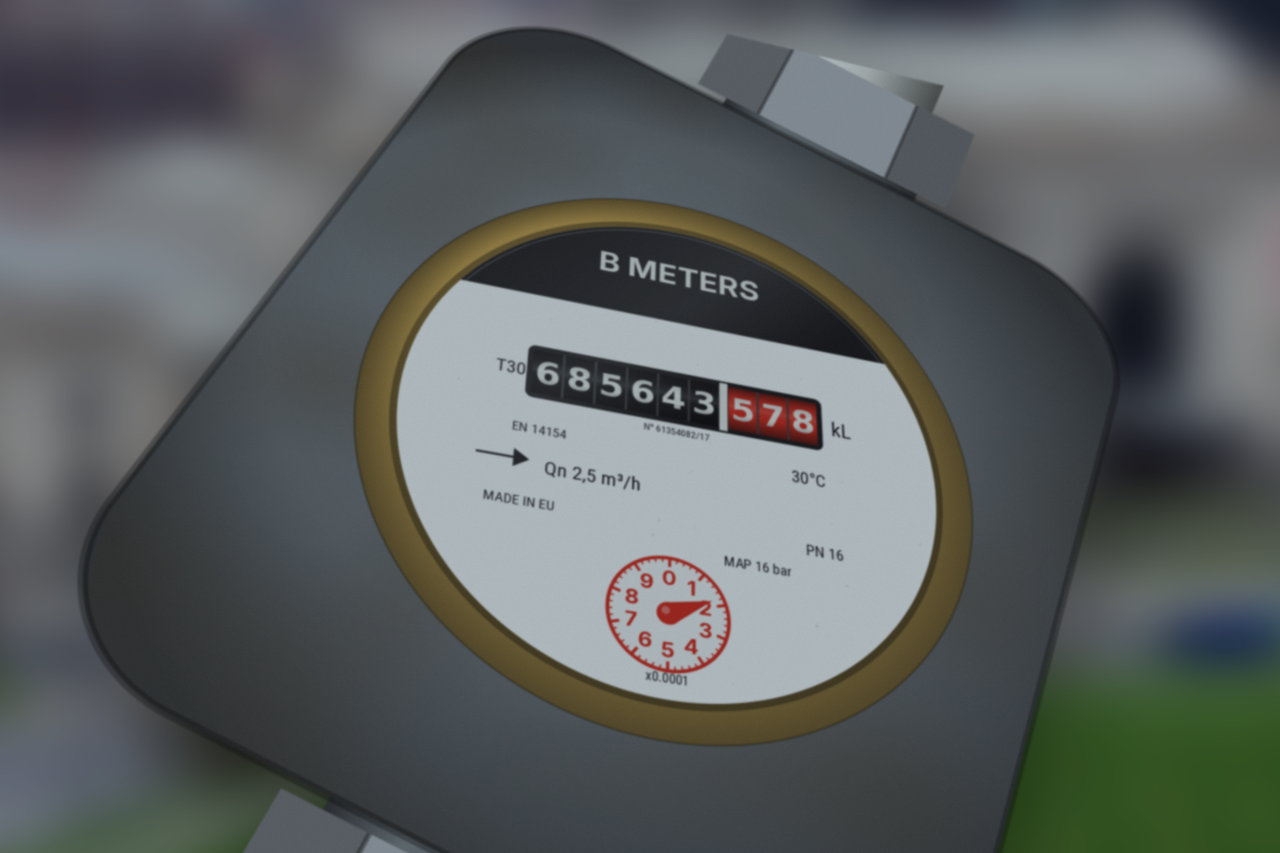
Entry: 685643.5781 kL
